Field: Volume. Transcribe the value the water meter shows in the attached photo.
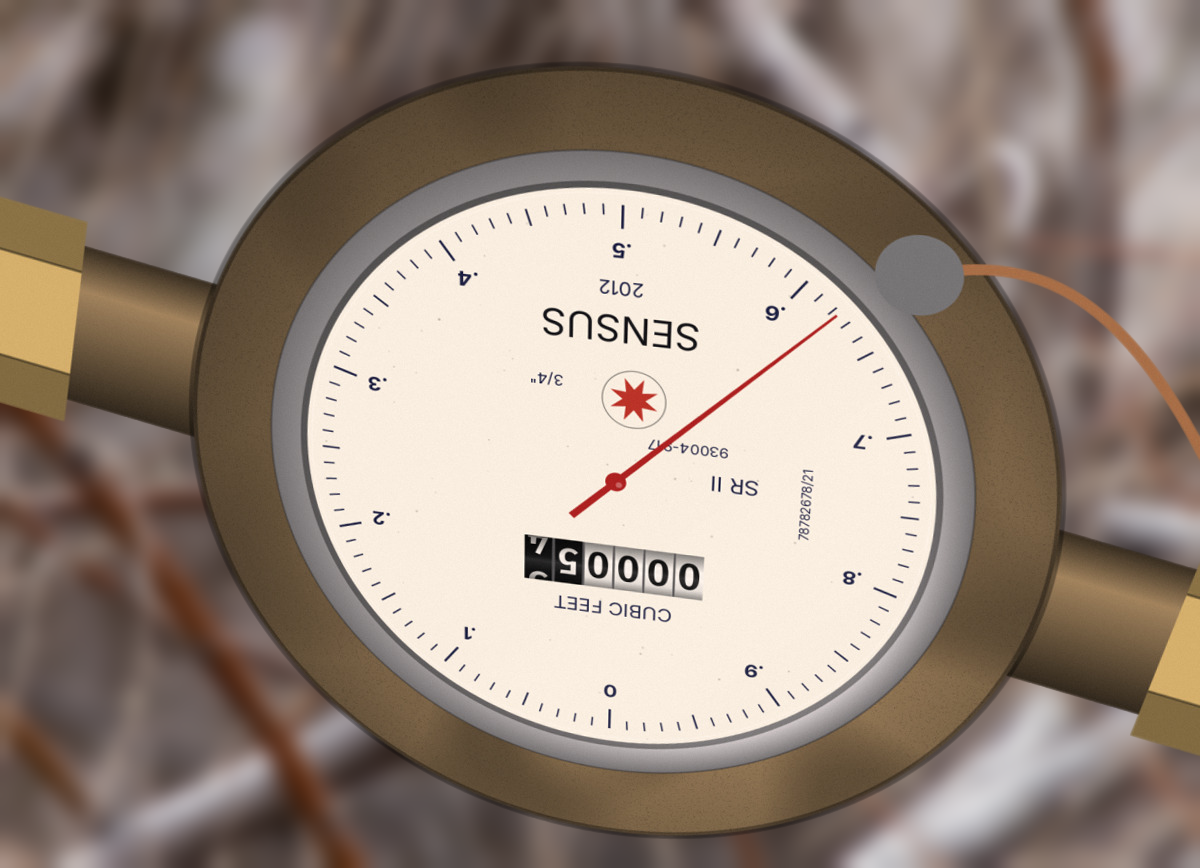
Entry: 53.62 ft³
